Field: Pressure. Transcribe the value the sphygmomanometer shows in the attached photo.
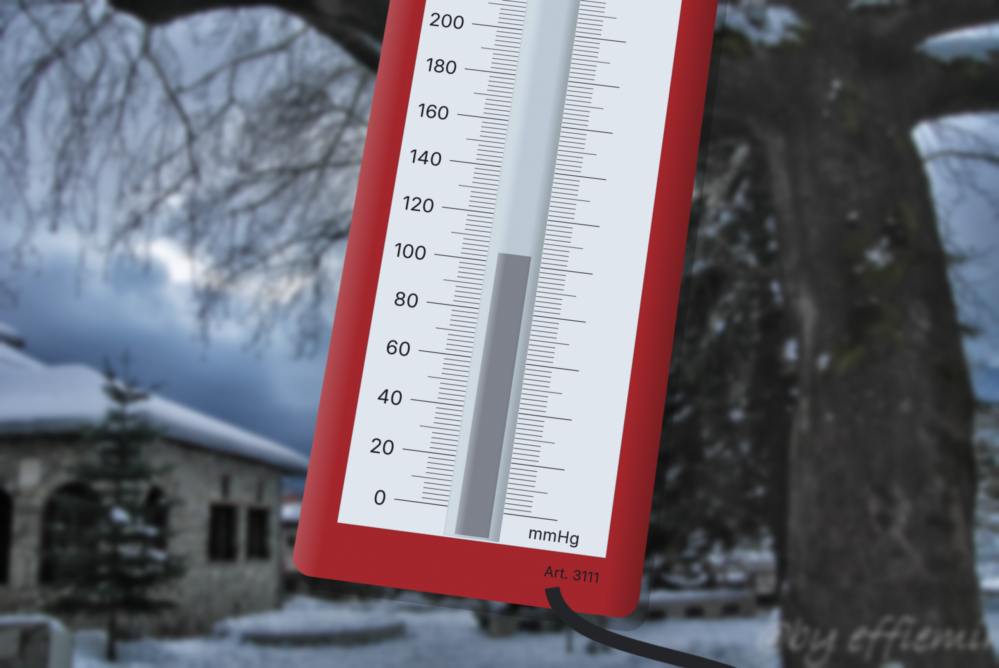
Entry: 104 mmHg
